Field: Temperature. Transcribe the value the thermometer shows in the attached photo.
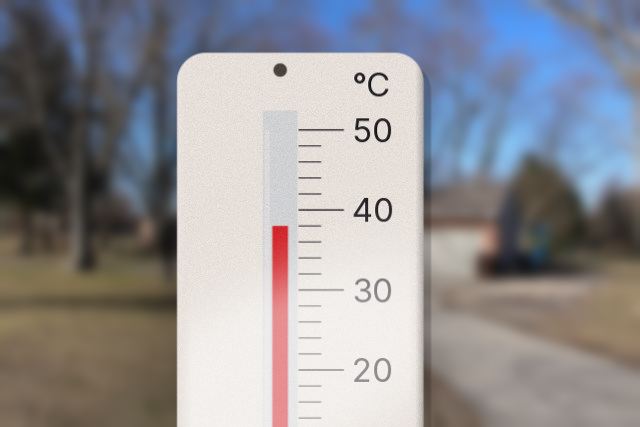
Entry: 38 °C
